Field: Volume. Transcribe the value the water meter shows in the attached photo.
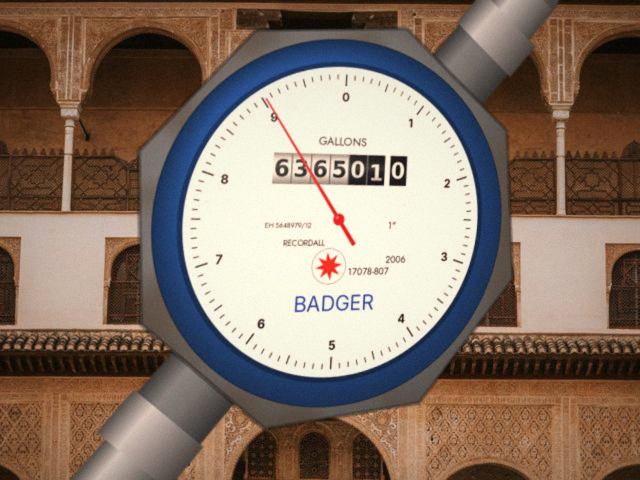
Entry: 6365009.0 gal
